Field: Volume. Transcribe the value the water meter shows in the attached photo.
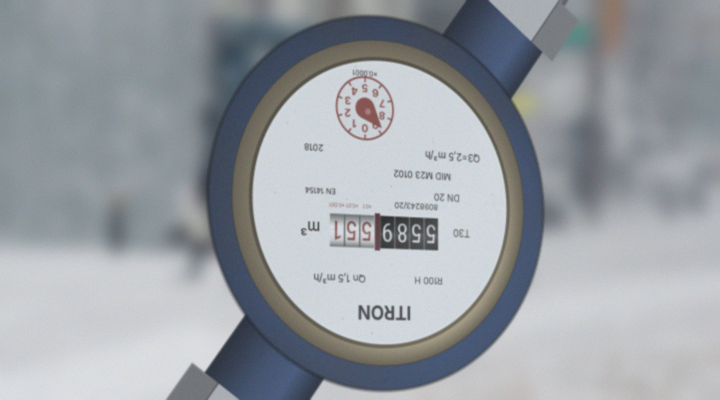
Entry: 5589.5518 m³
